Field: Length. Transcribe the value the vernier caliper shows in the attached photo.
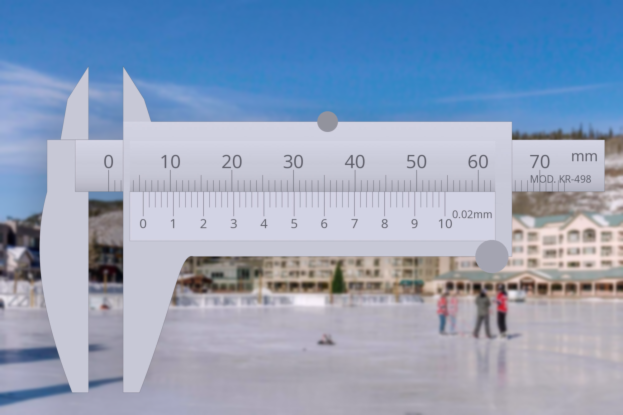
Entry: 5.6 mm
